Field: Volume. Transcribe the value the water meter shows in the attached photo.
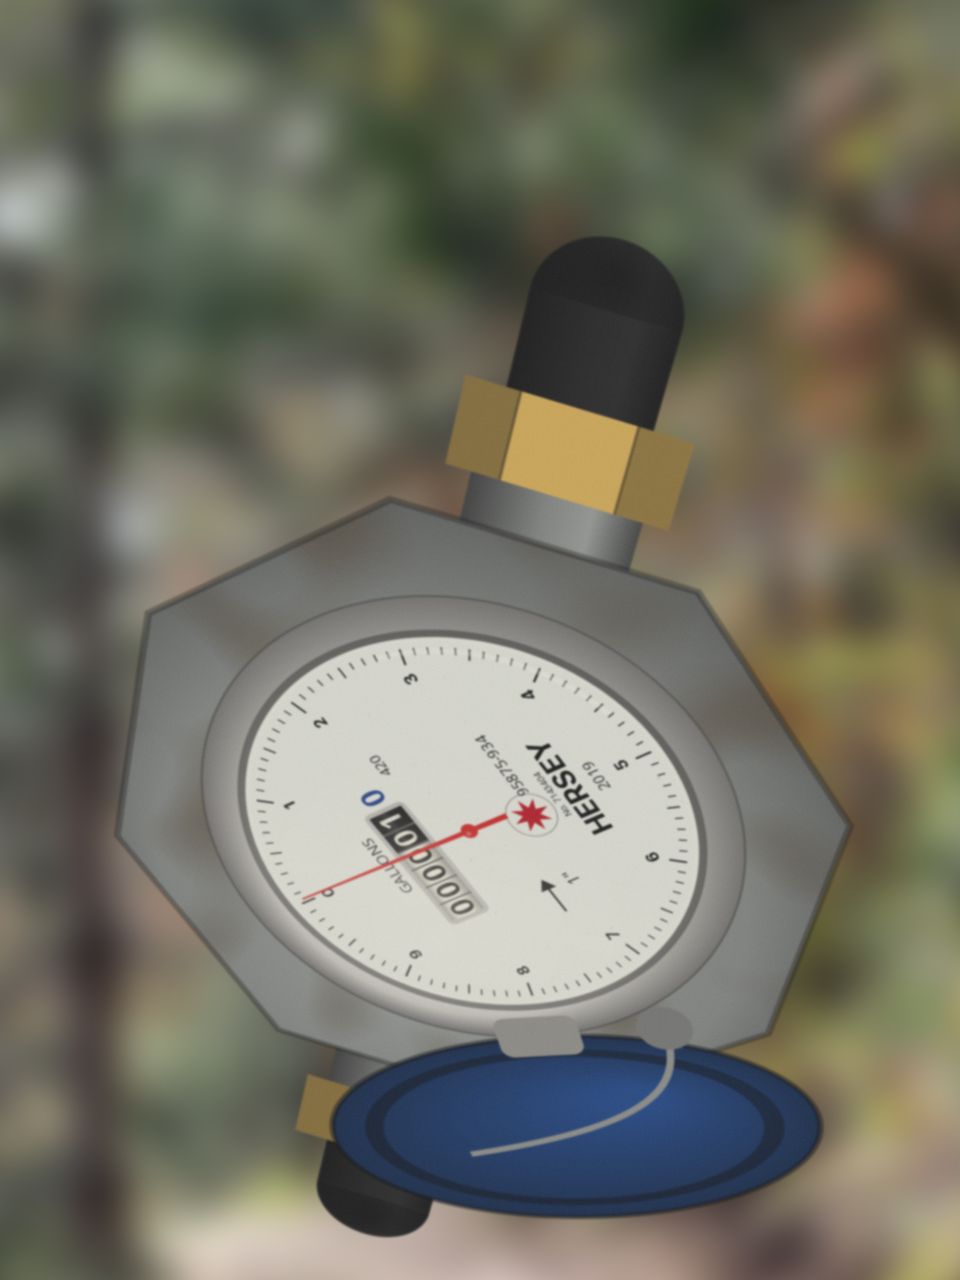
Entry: 10.0 gal
